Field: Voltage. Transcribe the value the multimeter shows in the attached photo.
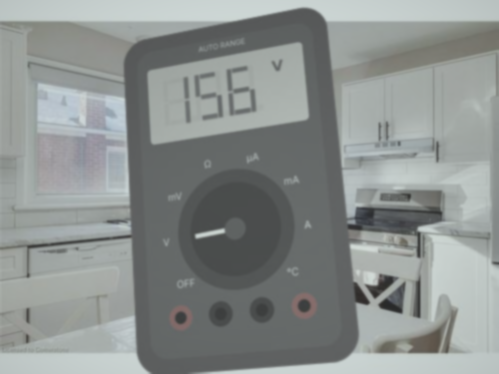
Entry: 156 V
